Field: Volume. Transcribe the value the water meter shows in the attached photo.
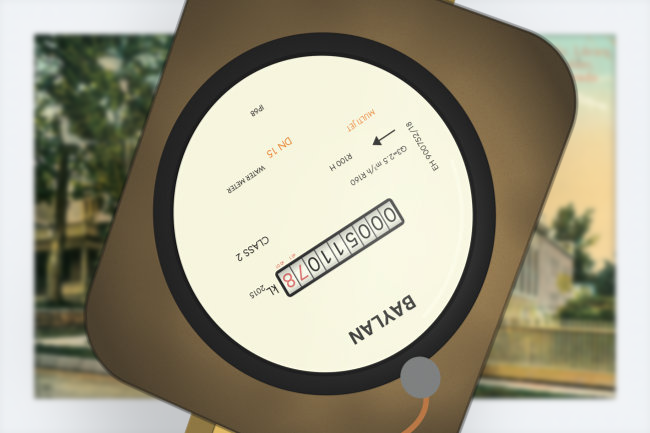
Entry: 5110.78 kL
